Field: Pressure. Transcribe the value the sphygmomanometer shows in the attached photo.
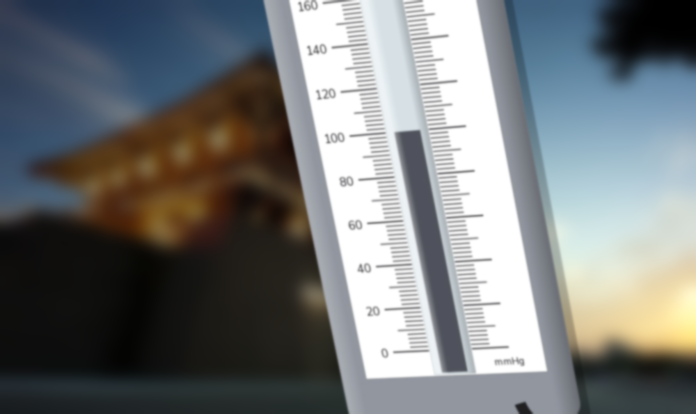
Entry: 100 mmHg
